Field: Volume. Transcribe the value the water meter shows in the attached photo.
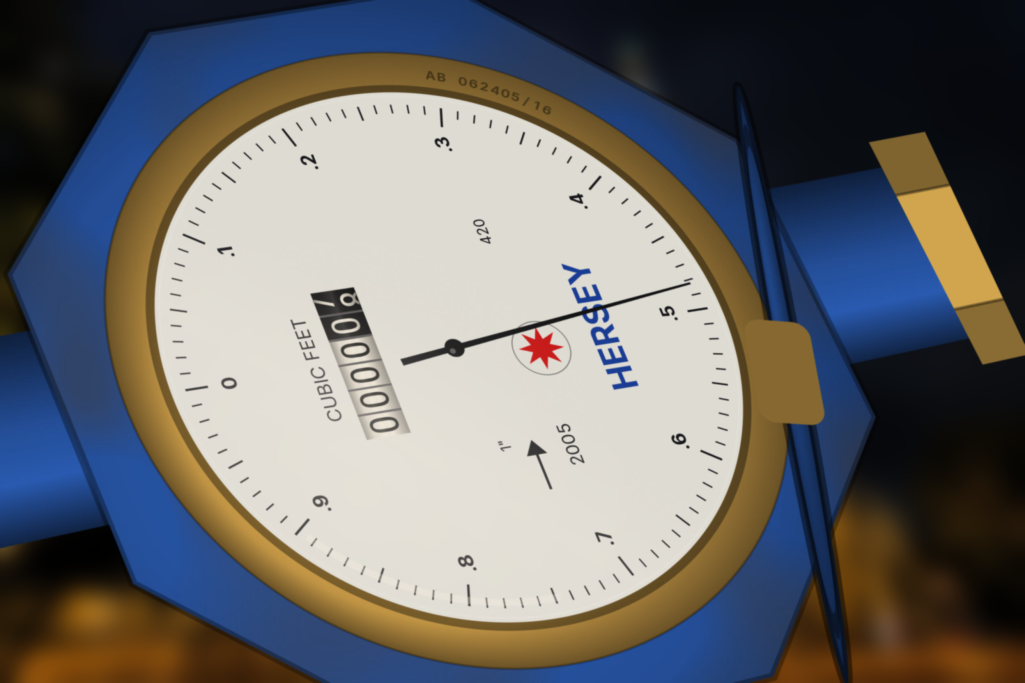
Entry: 7.48 ft³
